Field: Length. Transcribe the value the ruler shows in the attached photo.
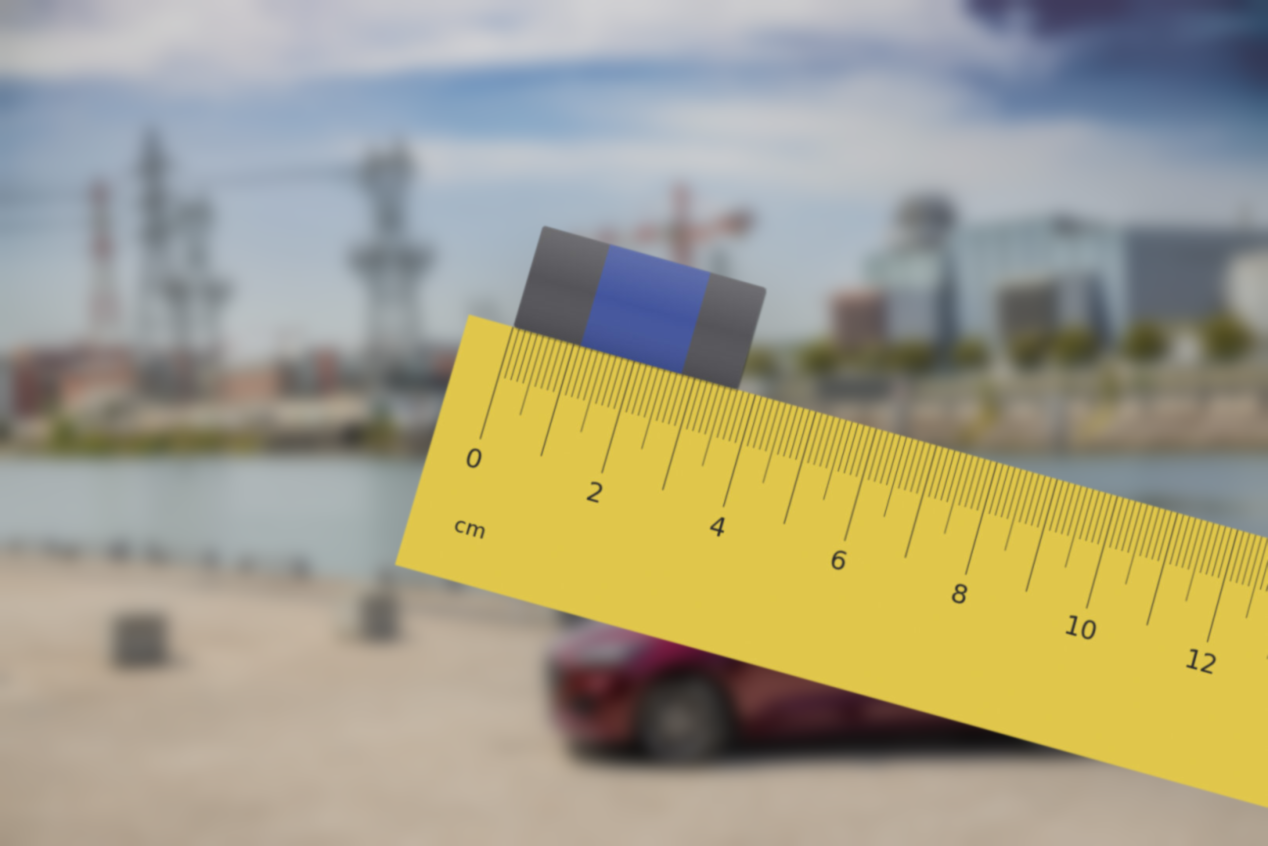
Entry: 3.7 cm
